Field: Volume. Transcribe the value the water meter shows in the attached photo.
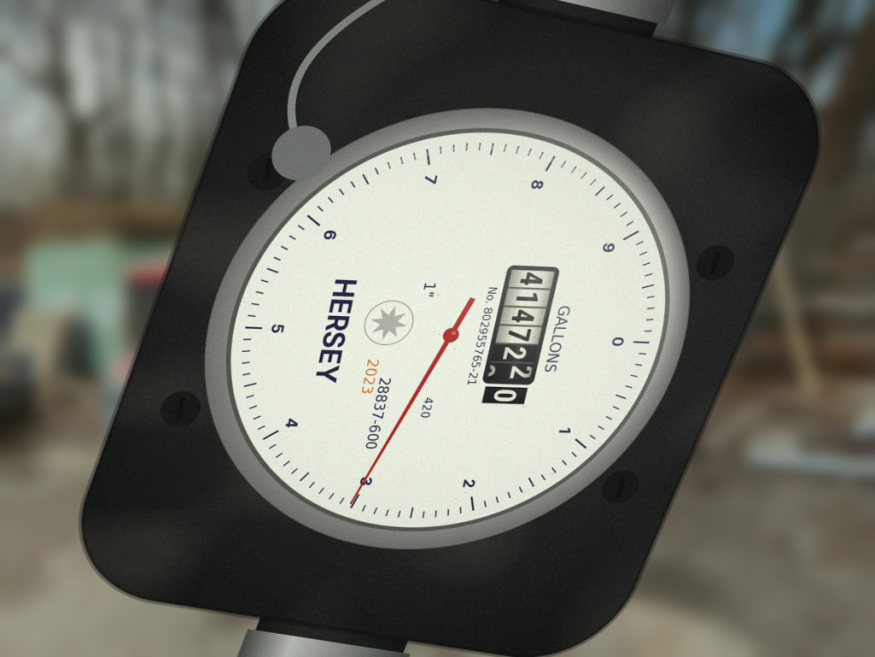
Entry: 4147223.0 gal
